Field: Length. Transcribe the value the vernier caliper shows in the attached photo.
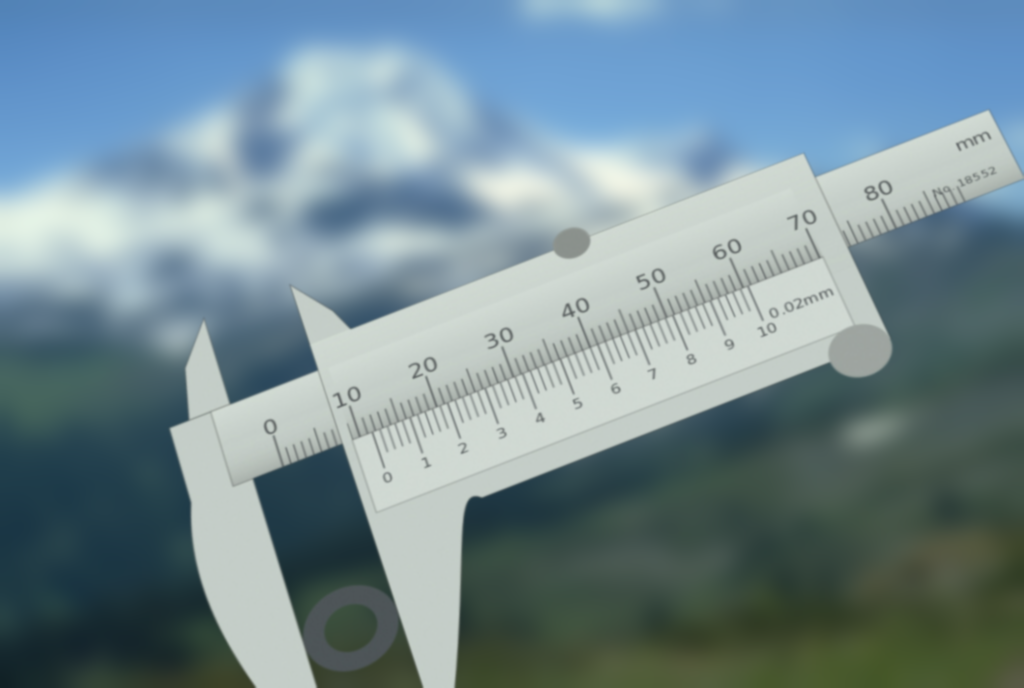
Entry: 11.6 mm
